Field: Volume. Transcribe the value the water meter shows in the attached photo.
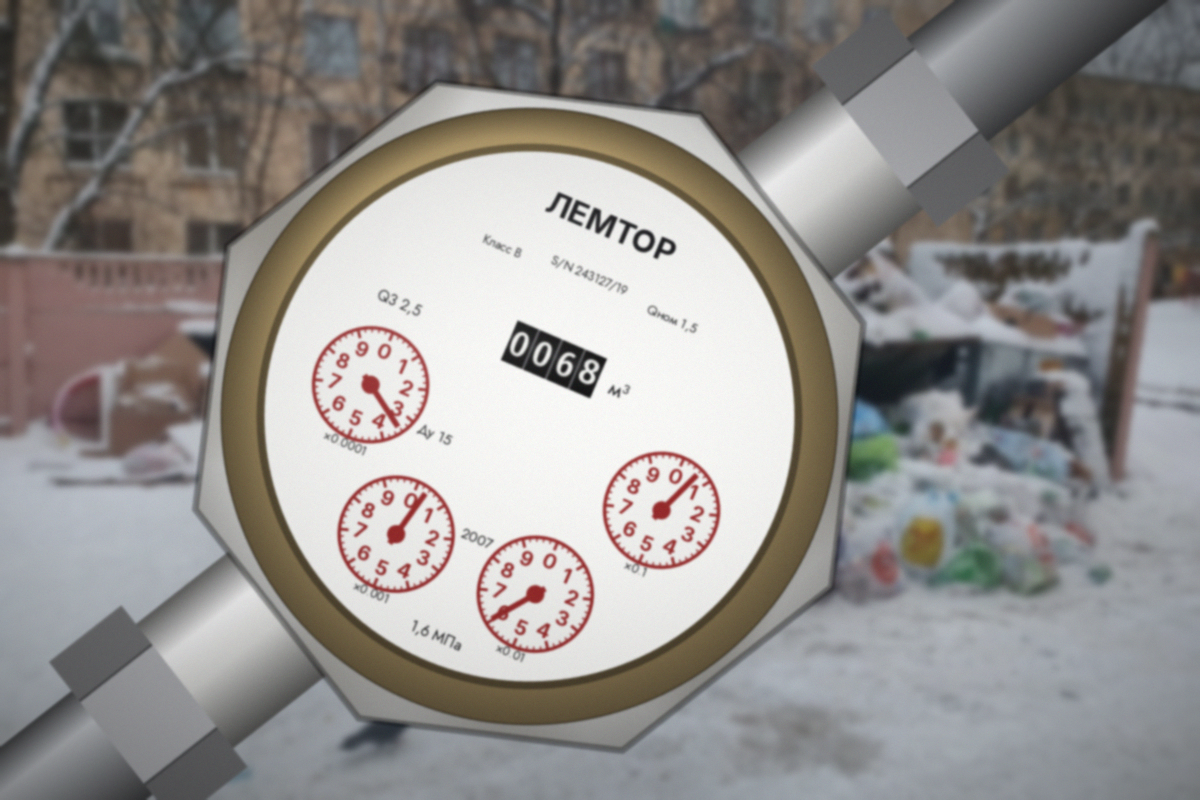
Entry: 68.0603 m³
